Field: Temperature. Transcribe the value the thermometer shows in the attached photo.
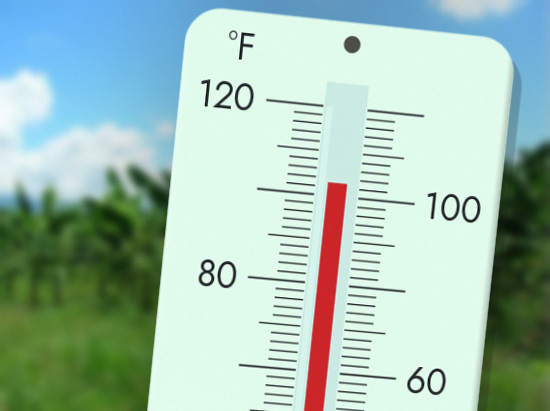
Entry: 103 °F
